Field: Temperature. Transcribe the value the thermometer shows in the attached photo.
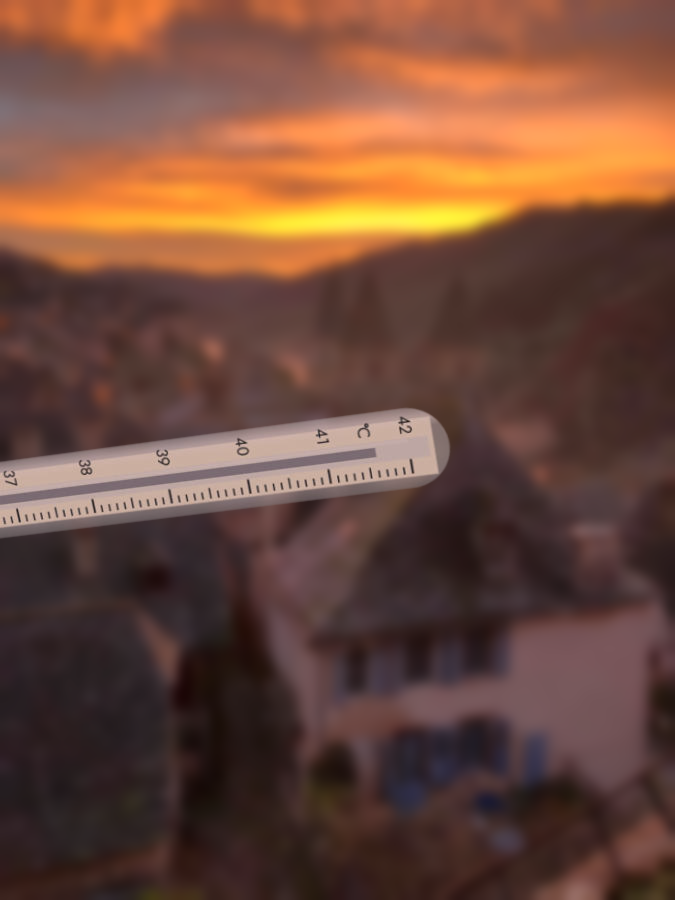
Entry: 41.6 °C
